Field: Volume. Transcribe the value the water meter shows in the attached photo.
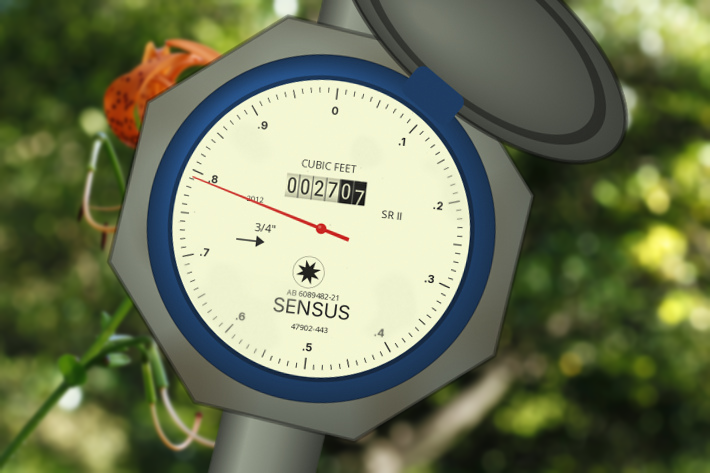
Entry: 2706.79 ft³
